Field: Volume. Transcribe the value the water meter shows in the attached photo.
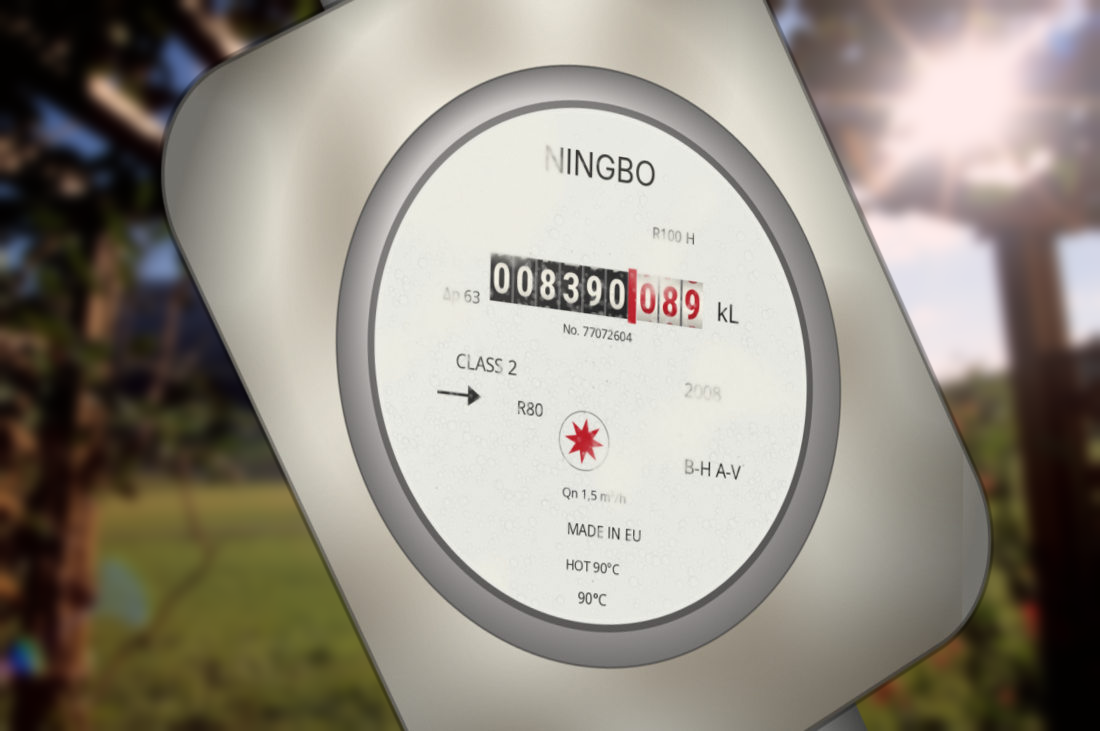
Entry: 8390.089 kL
